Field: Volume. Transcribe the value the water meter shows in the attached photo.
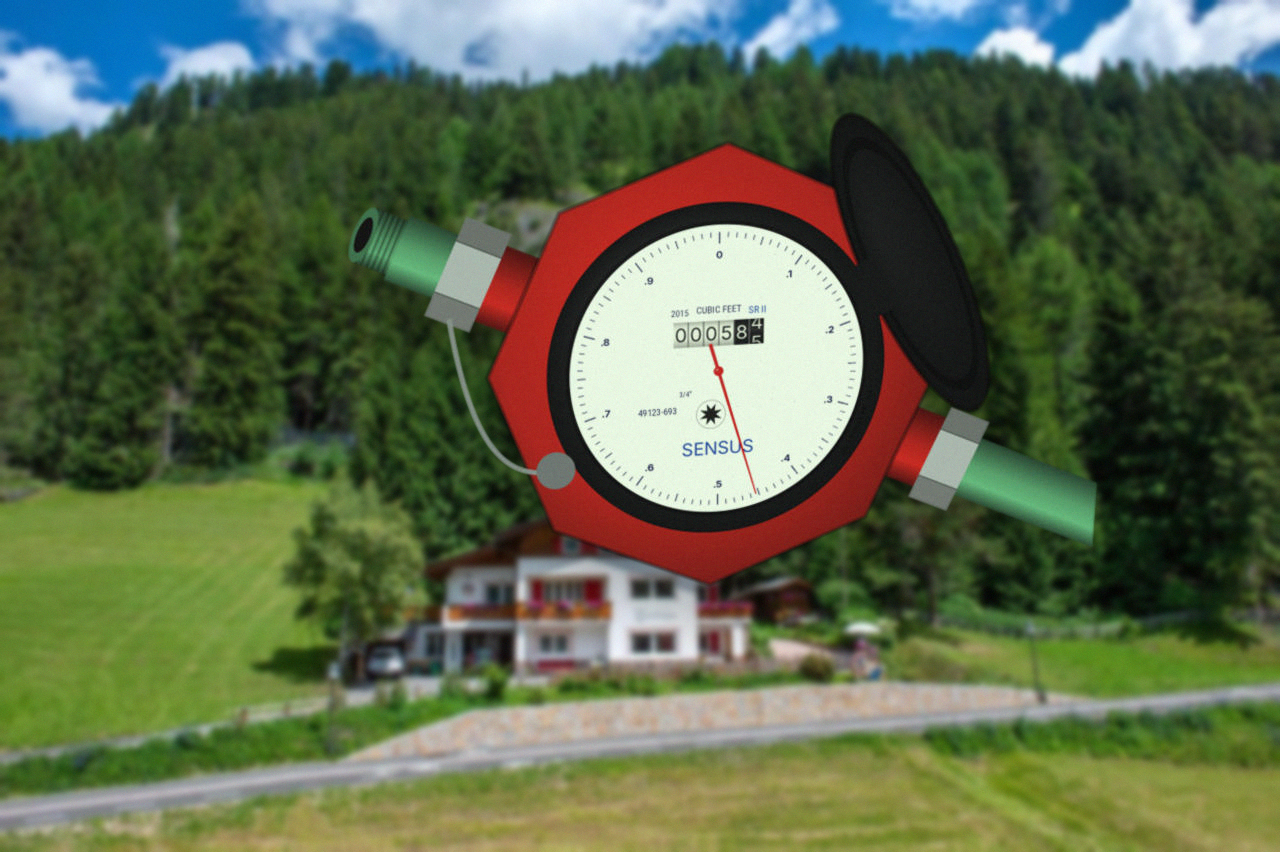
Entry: 584.45 ft³
